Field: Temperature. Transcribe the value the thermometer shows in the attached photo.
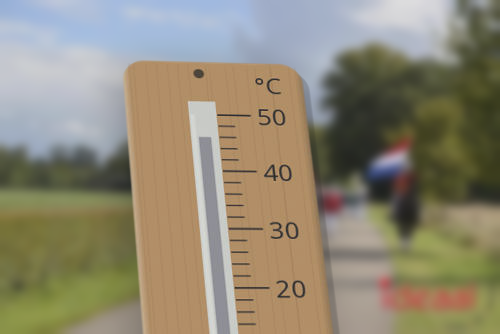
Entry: 46 °C
